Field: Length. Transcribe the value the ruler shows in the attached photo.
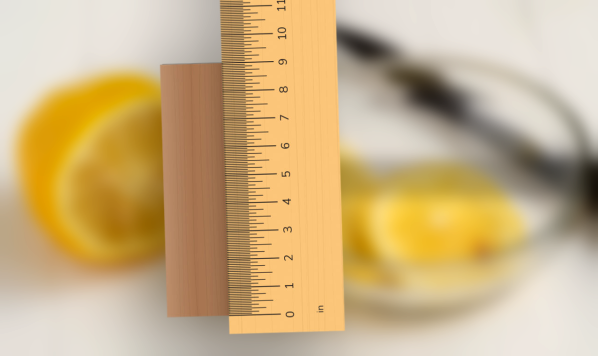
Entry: 9 in
